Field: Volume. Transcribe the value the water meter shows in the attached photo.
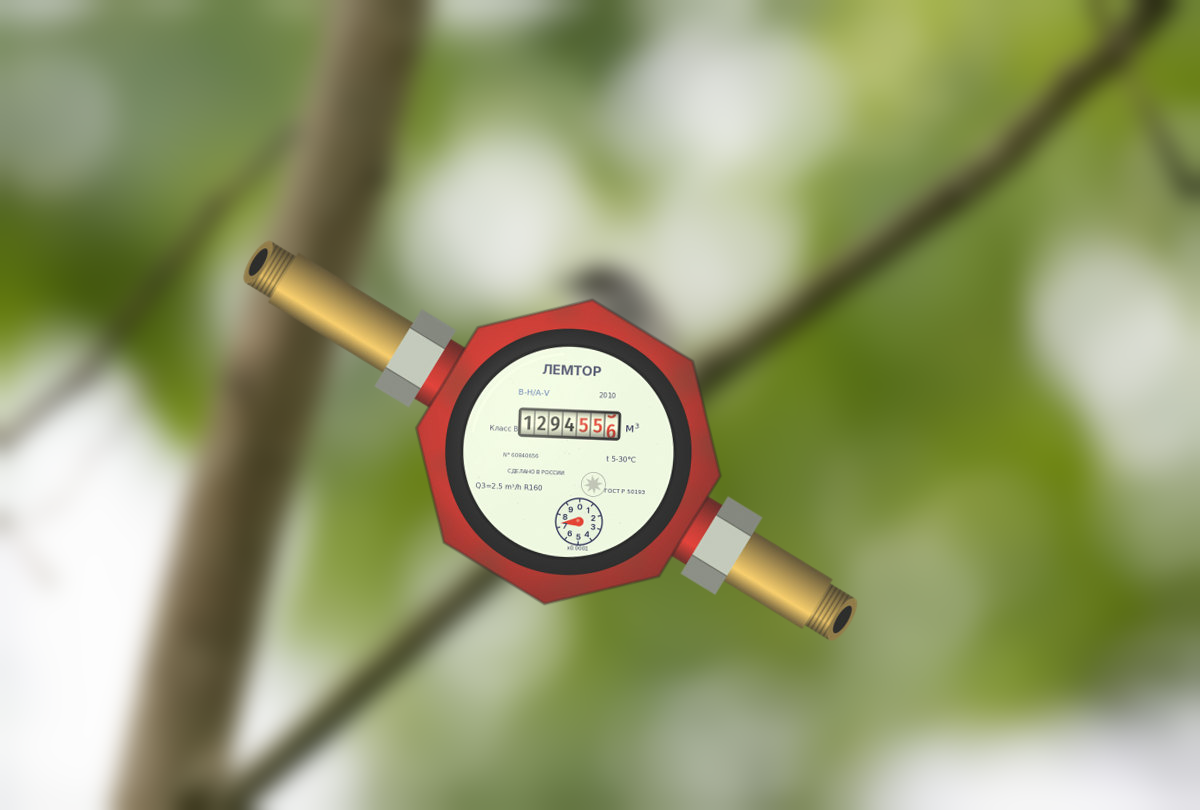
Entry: 1294.5557 m³
